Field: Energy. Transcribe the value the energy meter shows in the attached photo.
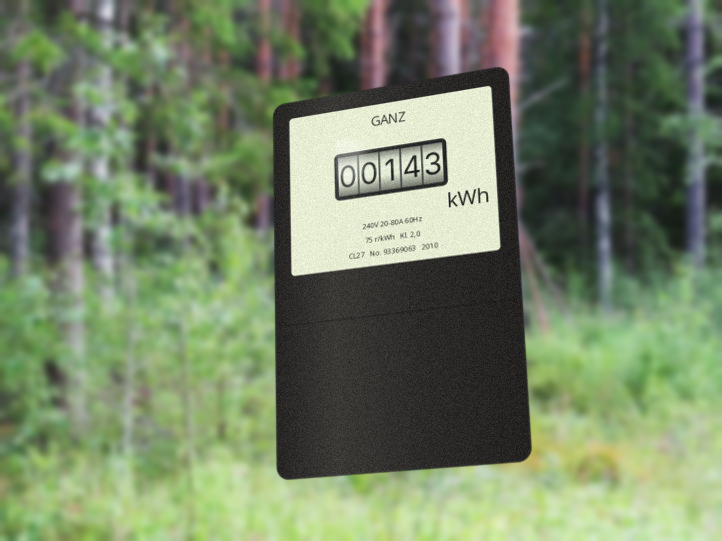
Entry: 143 kWh
